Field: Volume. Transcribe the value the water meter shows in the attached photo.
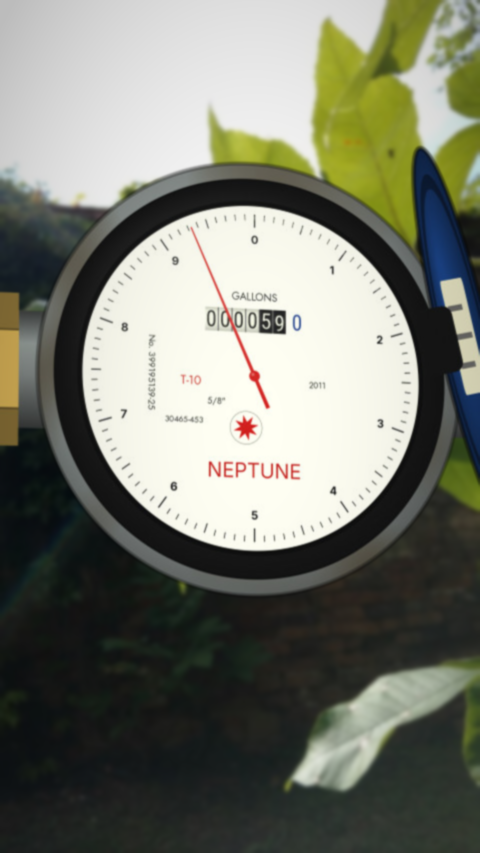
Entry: 589.3 gal
